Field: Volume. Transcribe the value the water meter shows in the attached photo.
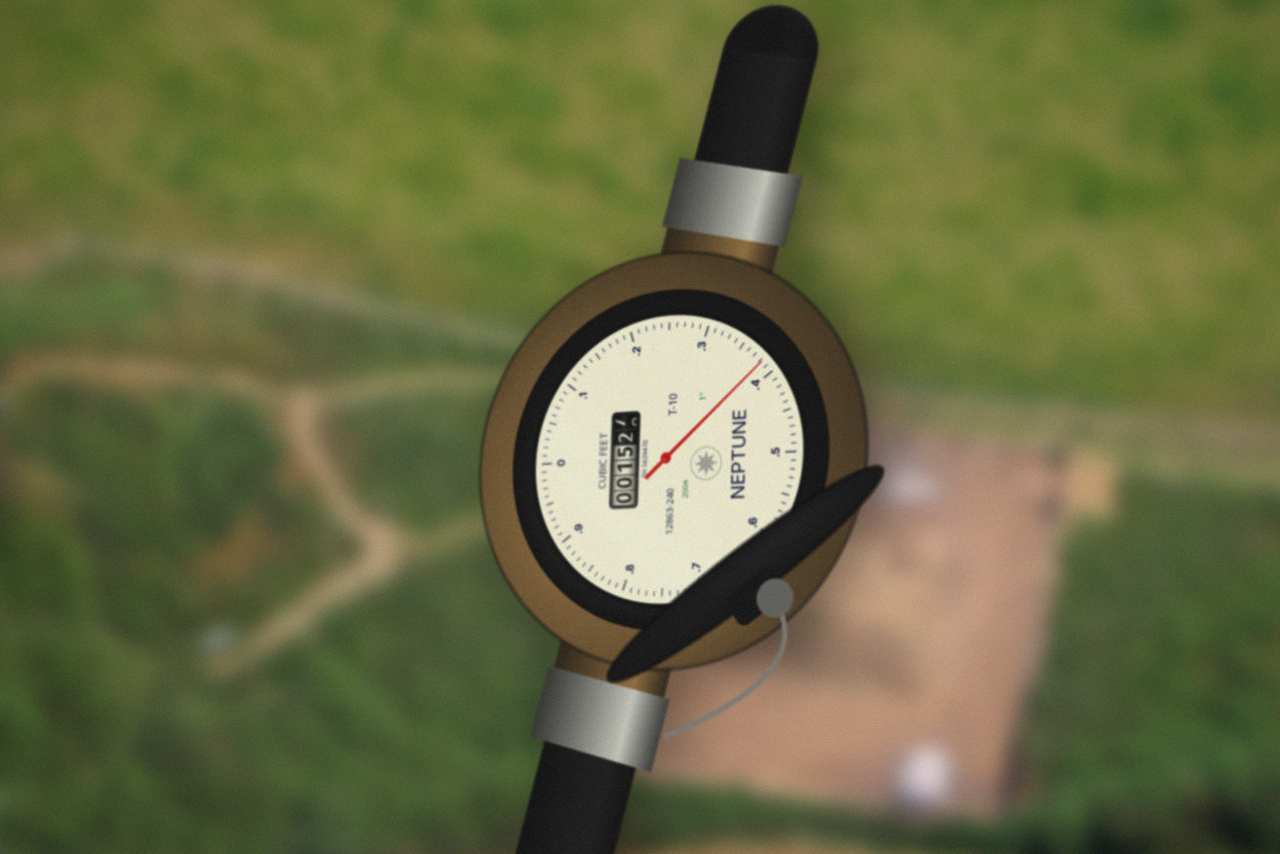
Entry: 1527.38 ft³
